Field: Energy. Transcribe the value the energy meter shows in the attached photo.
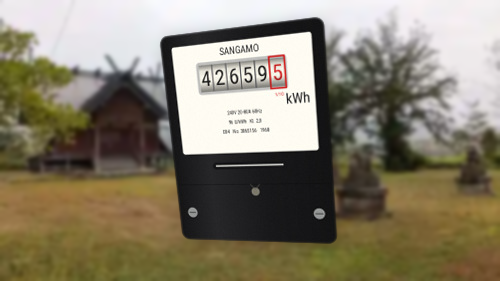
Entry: 42659.5 kWh
